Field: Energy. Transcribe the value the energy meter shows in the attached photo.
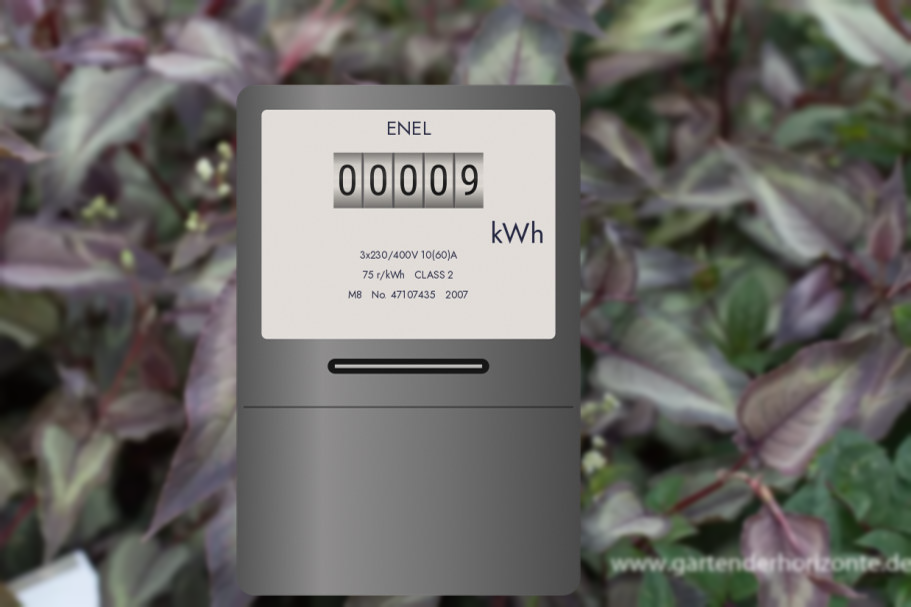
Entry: 9 kWh
